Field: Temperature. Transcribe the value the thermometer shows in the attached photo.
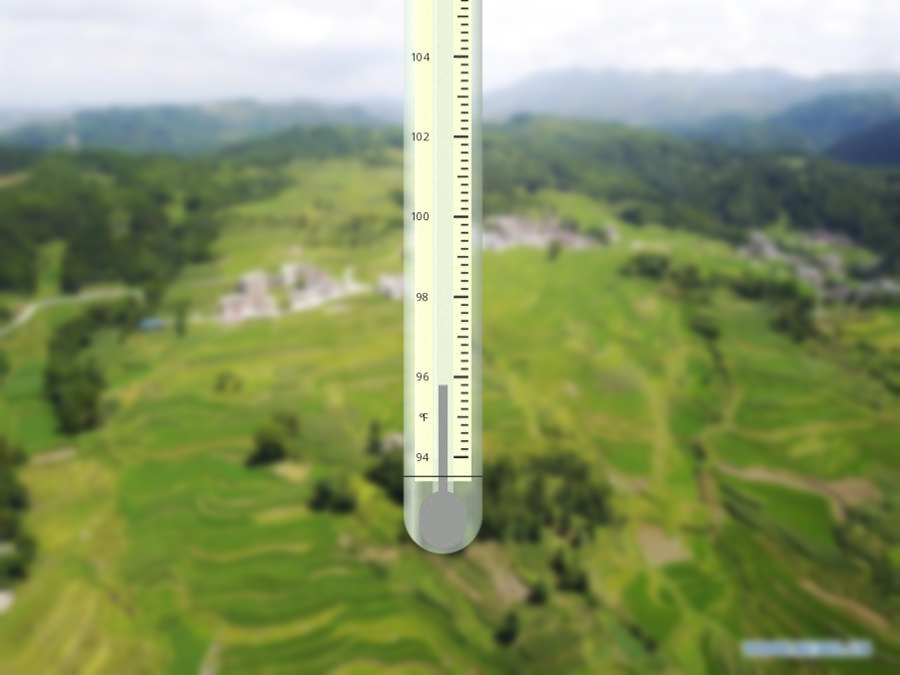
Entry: 95.8 °F
